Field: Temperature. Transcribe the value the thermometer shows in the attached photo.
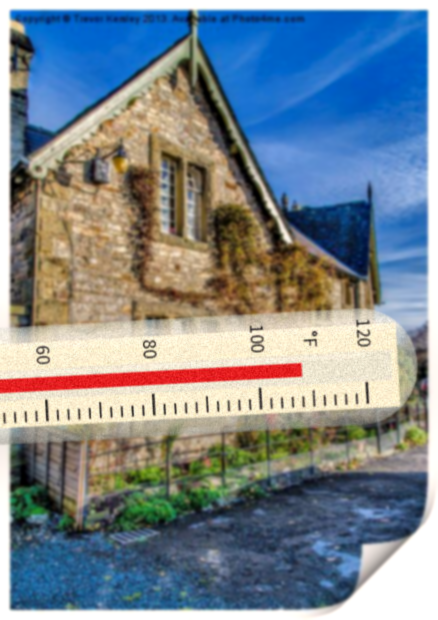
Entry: 108 °F
